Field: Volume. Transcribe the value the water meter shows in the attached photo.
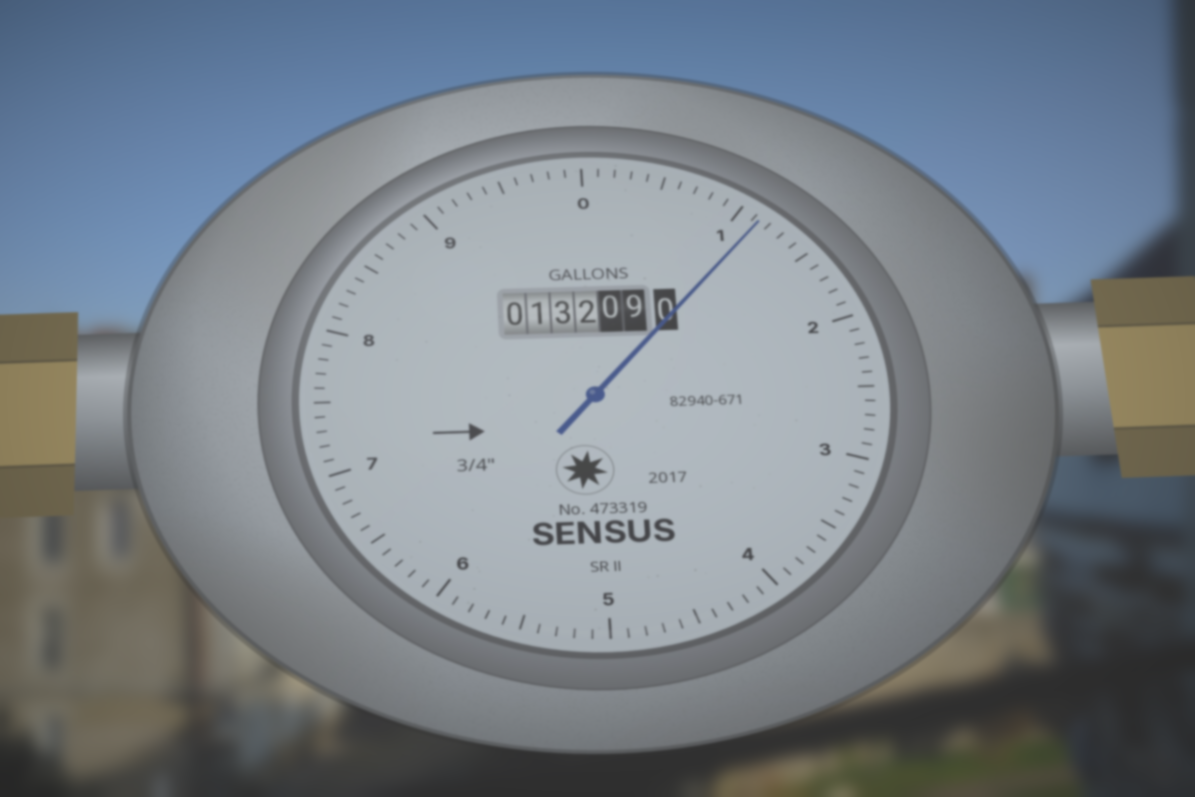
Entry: 132091.1 gal
